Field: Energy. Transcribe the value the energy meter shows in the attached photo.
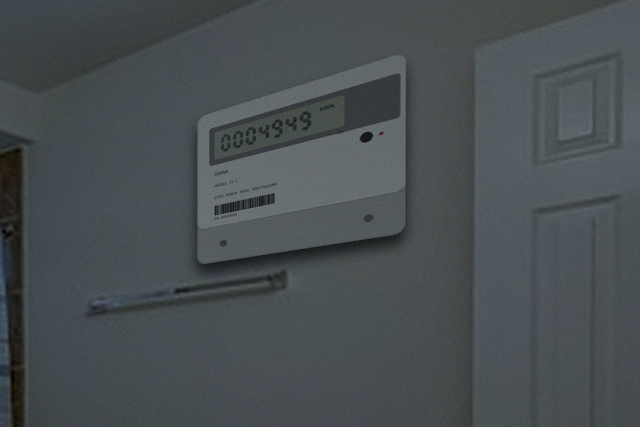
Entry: 4949 kWh
